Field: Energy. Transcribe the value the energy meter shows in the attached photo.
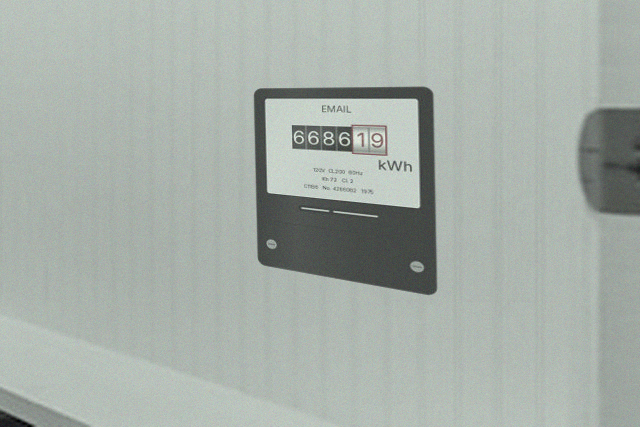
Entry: 6686.19 kWh
